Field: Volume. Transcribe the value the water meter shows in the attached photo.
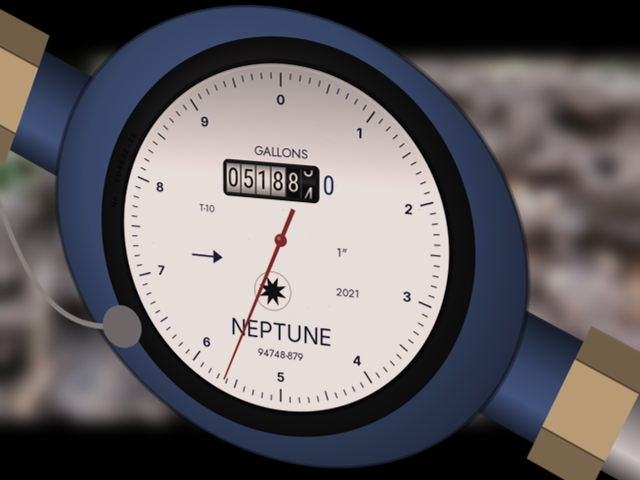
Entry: 518835.6 gal
